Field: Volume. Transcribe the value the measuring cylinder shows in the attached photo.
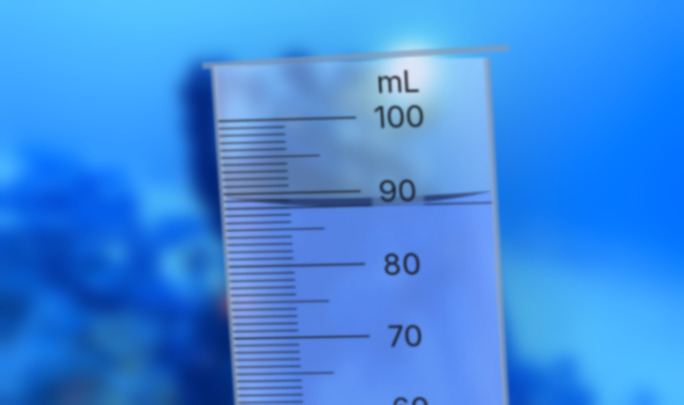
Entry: 88 mL
